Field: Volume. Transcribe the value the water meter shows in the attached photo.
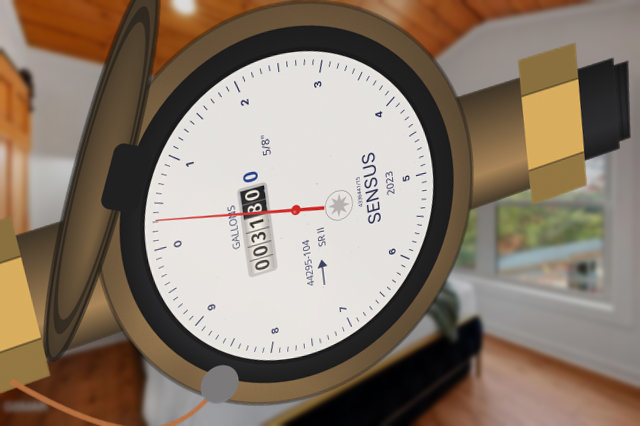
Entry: 31800.3 gal
